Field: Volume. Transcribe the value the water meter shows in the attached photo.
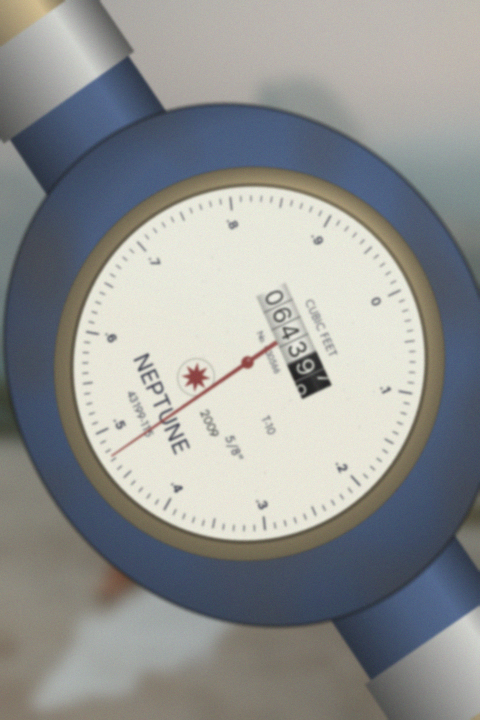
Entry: 64397.47 ft³
